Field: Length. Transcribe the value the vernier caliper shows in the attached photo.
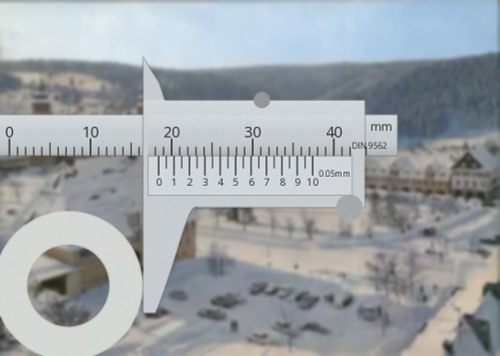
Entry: 18.4 mm
